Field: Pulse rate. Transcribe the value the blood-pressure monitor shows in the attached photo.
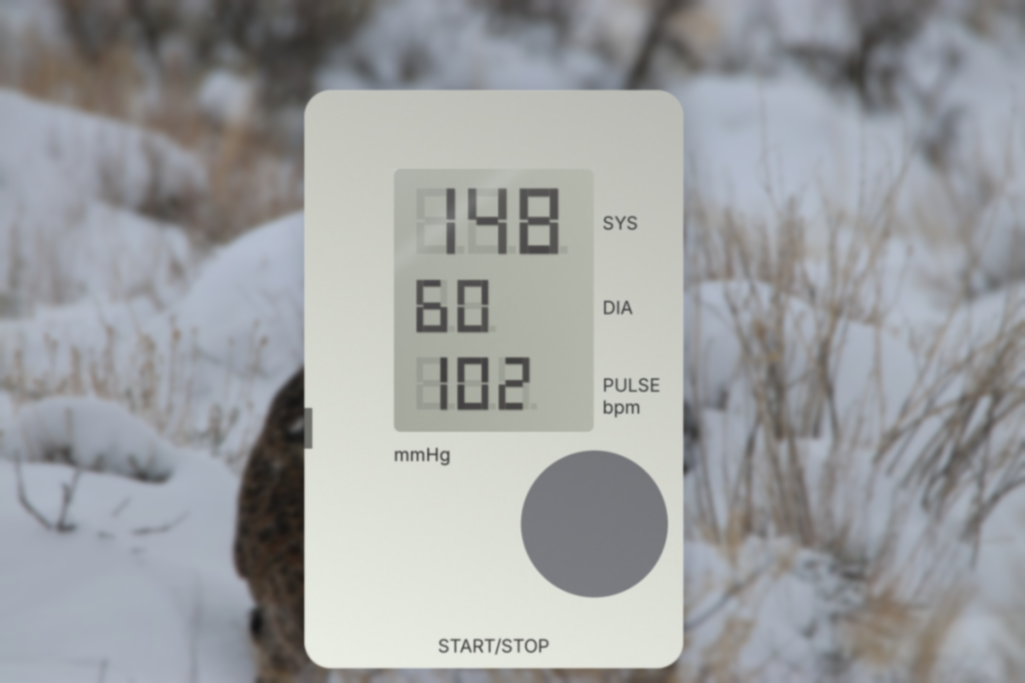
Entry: 102 bpm
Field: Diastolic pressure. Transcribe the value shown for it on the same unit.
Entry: 60 mmHg
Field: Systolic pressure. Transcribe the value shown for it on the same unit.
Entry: 148 mmHg
